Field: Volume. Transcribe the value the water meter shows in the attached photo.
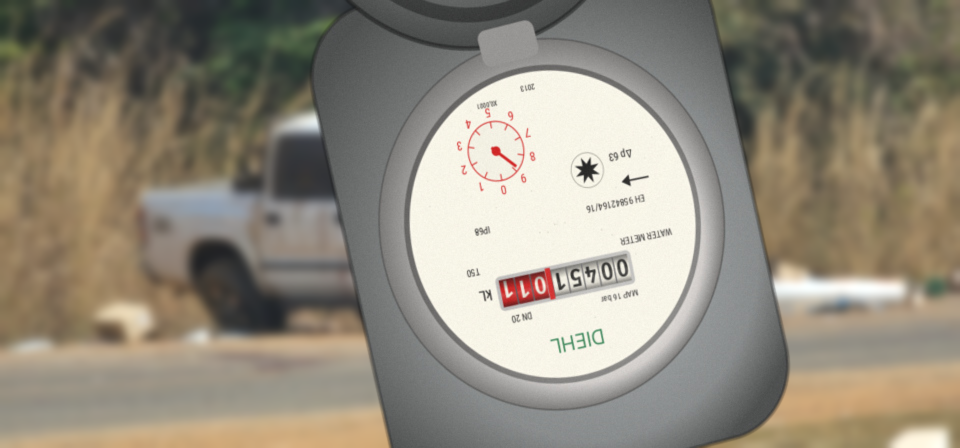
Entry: 451.0108 kL
